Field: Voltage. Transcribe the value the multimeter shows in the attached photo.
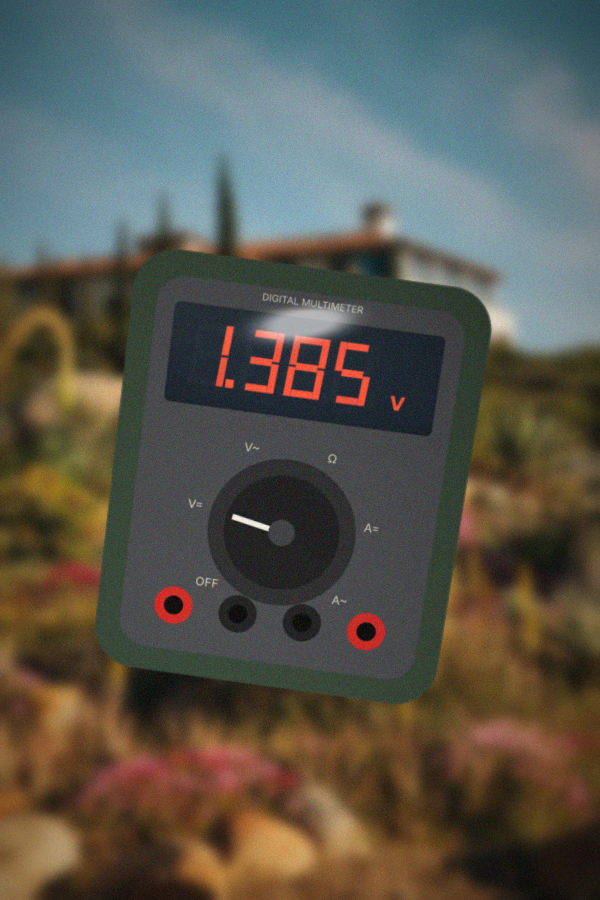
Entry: 1.385 V
